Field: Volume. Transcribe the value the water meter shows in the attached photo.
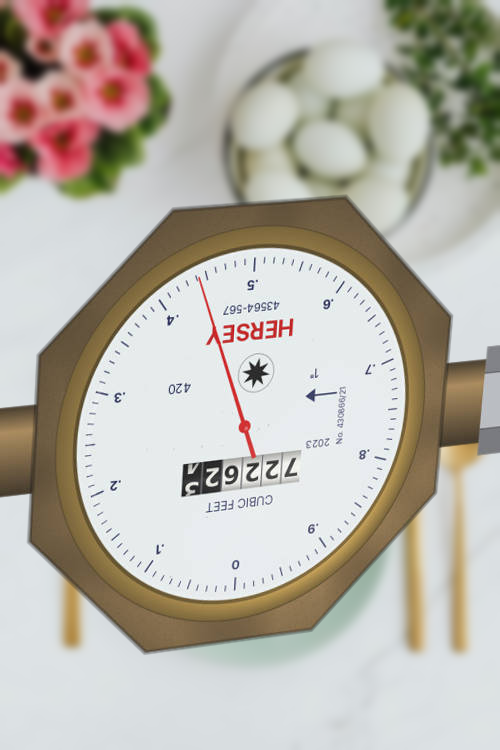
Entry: 722623.44 ft³
